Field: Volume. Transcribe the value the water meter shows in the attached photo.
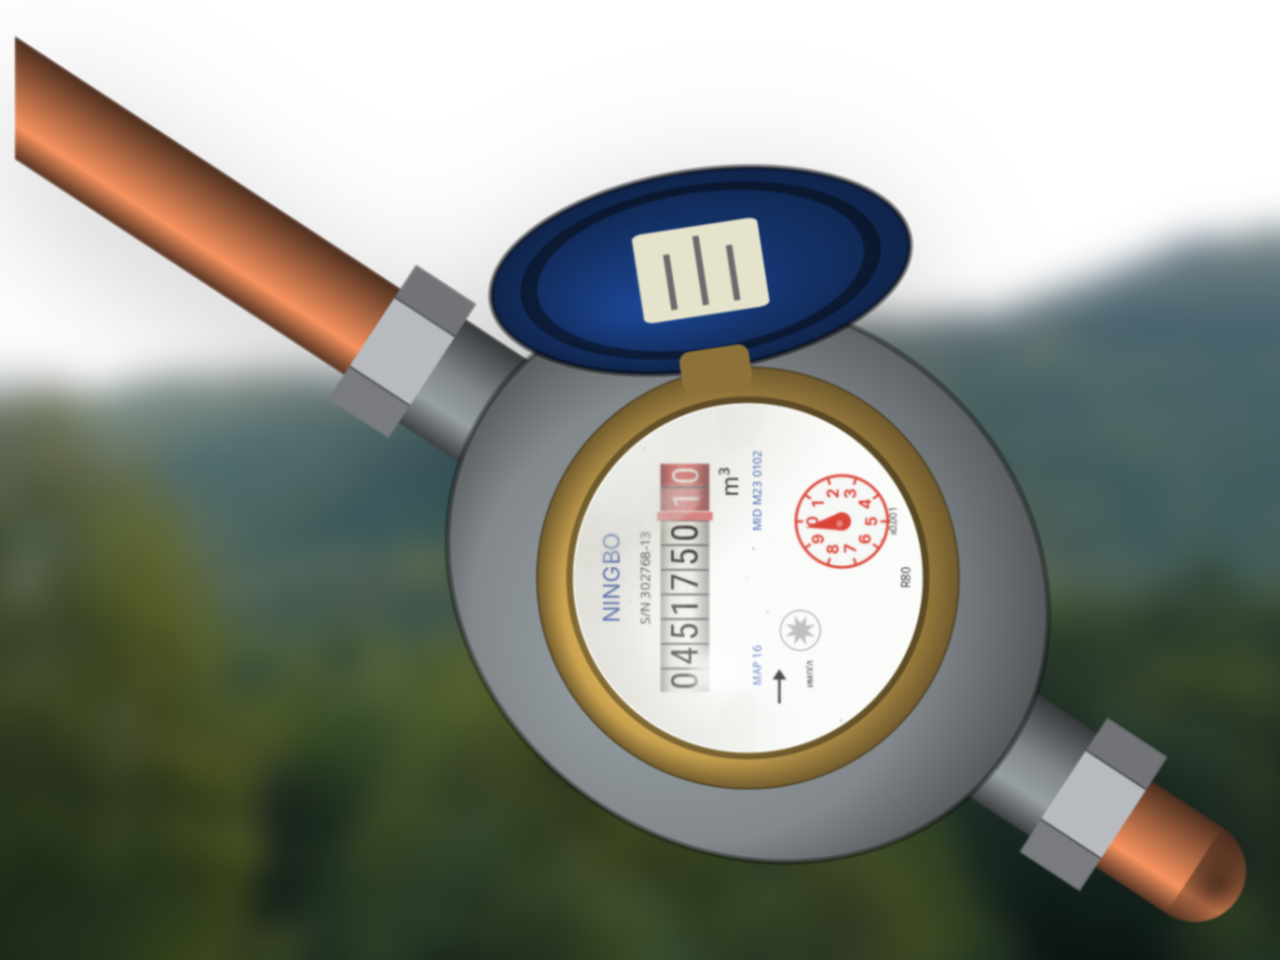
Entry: 451750.099 m³
